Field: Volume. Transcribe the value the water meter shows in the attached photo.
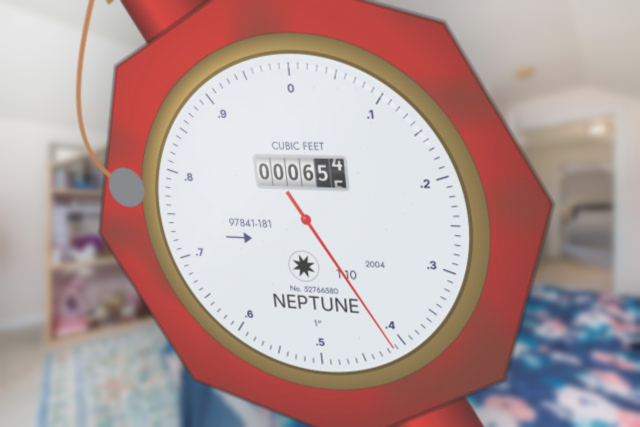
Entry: 654.41 ft³
